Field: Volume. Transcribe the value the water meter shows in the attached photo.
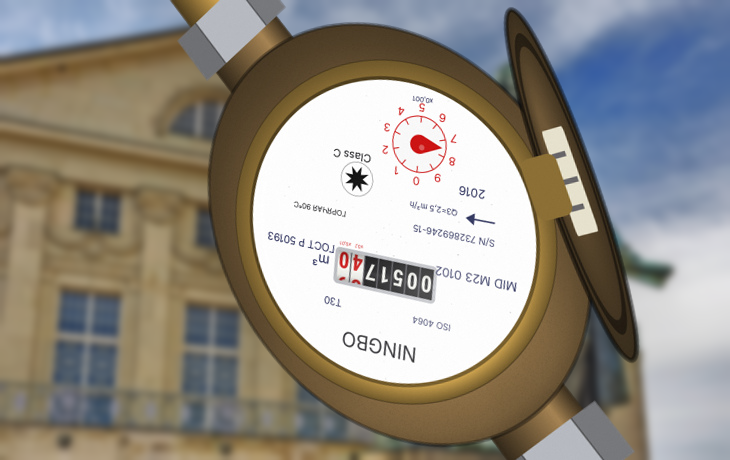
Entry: 517.397 m³
